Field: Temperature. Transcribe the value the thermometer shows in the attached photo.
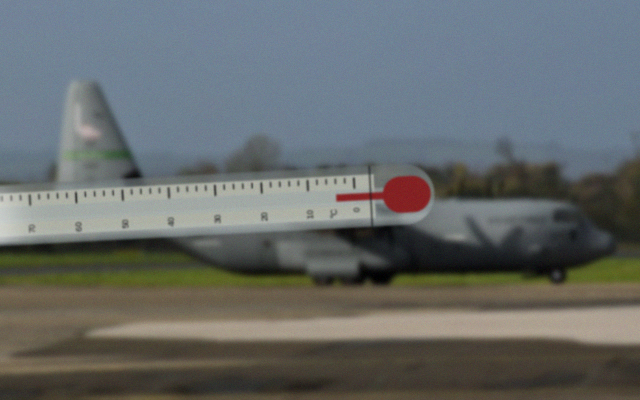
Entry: 4 °C
